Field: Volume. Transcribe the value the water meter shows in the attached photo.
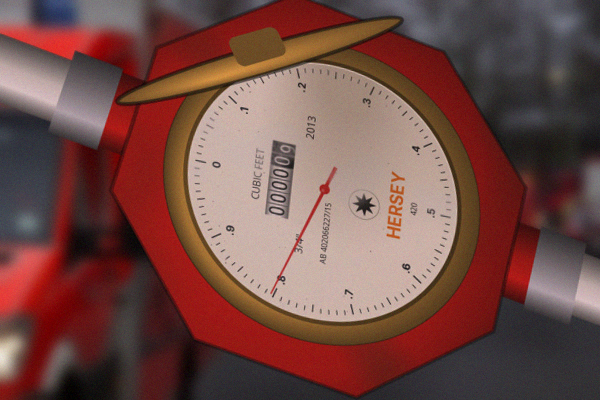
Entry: 8.80 ft³
